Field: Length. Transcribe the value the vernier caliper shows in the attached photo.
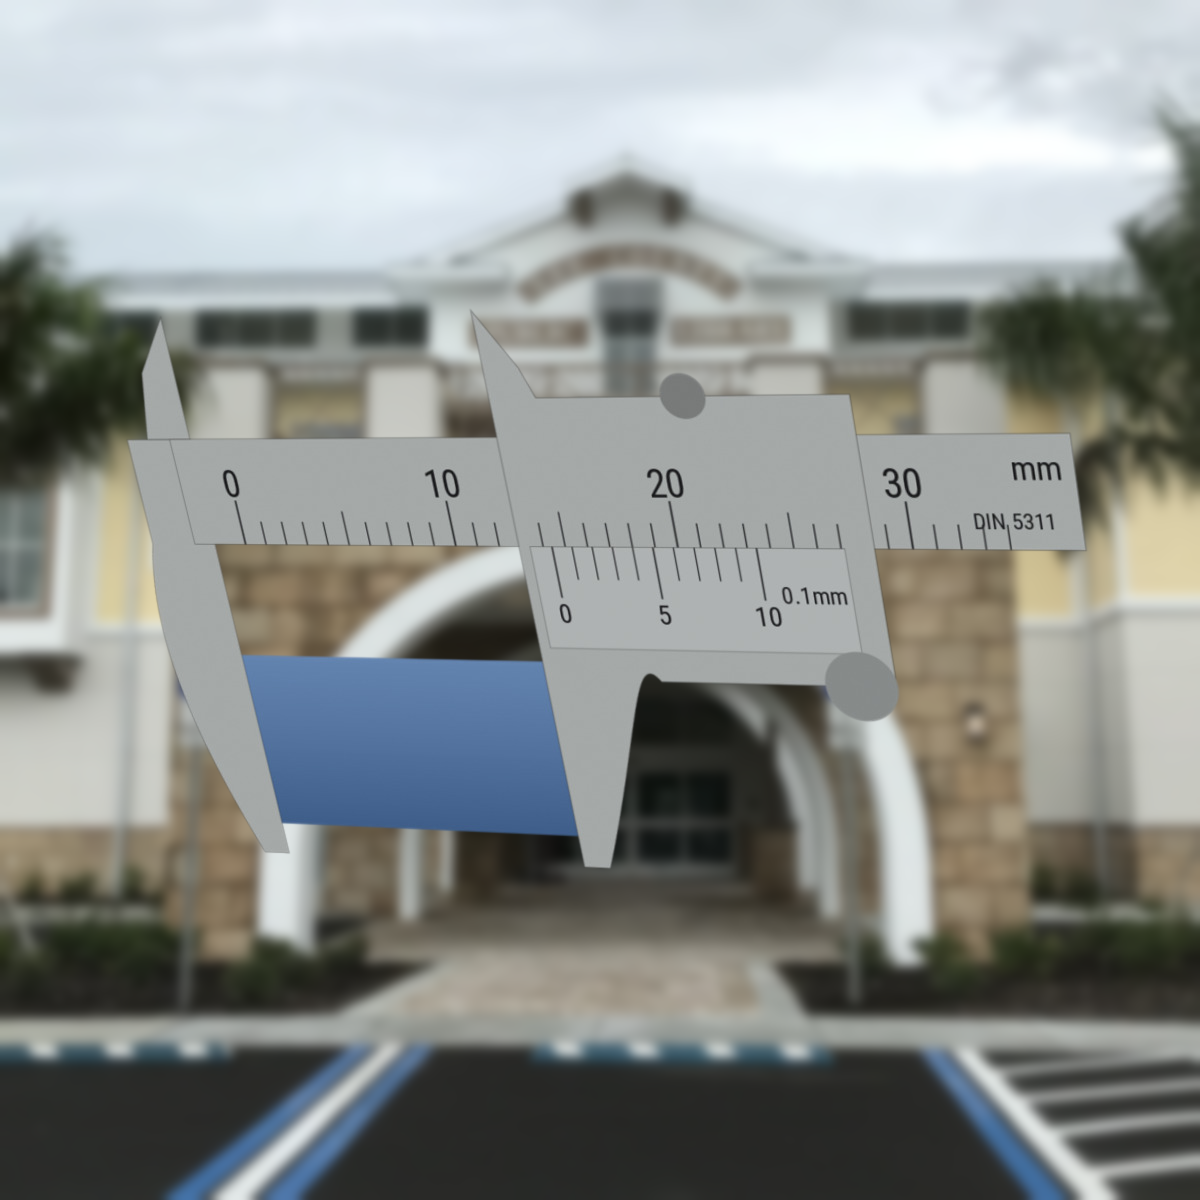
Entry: 14.4 mm
